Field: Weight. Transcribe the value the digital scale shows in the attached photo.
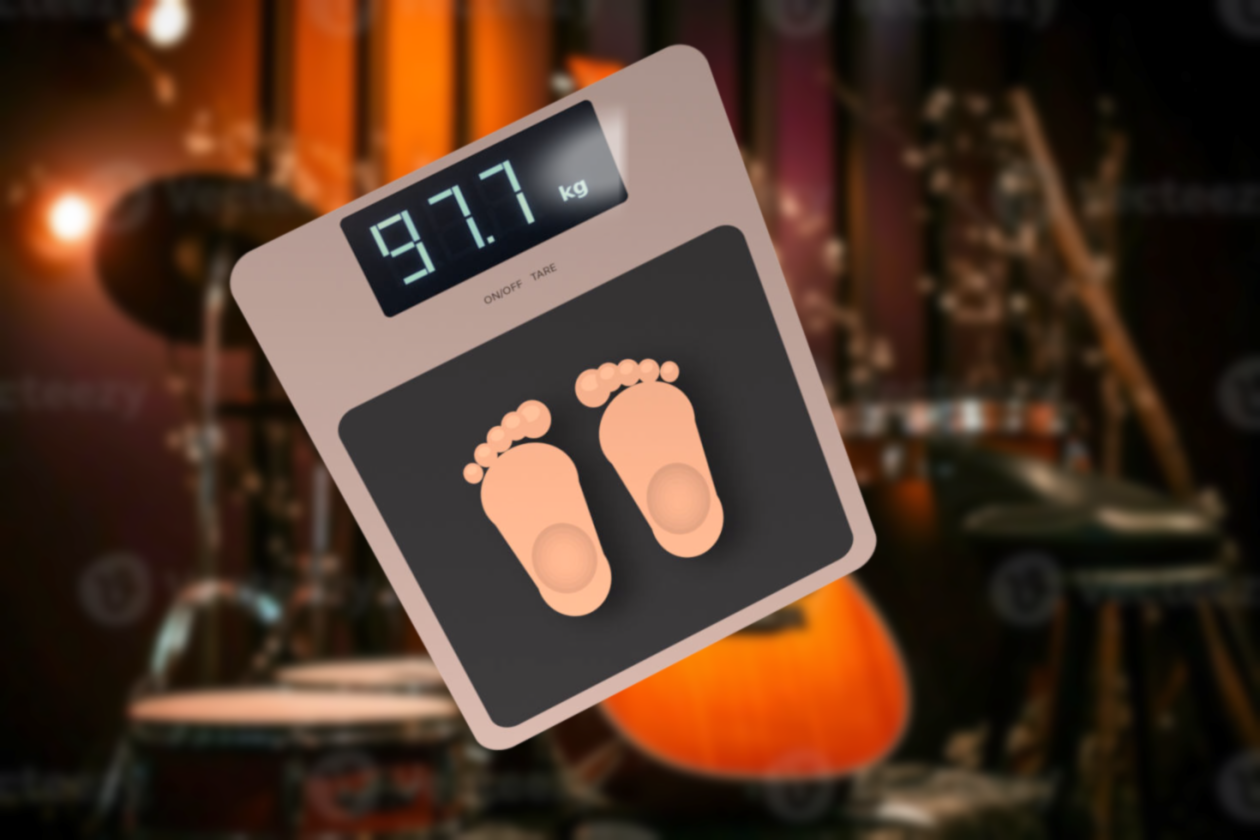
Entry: 97.7 kg
